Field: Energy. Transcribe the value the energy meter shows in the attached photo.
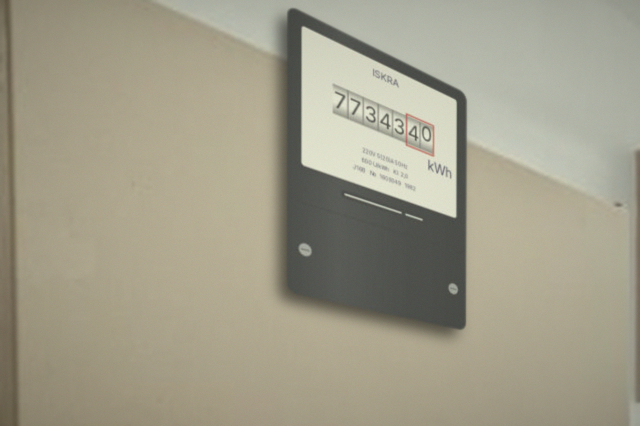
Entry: 77343.40 kWh
